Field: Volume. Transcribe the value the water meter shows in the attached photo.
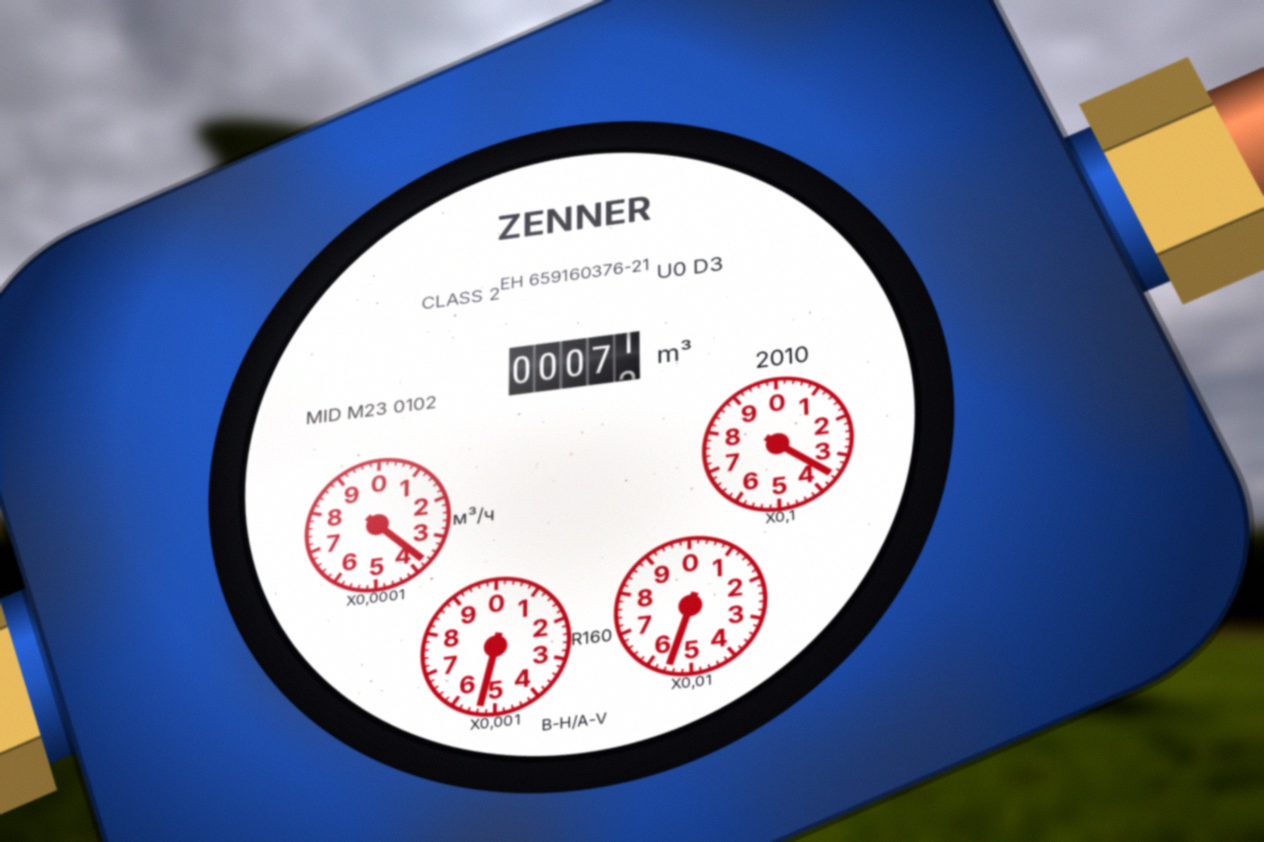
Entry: 71.3553 m³
